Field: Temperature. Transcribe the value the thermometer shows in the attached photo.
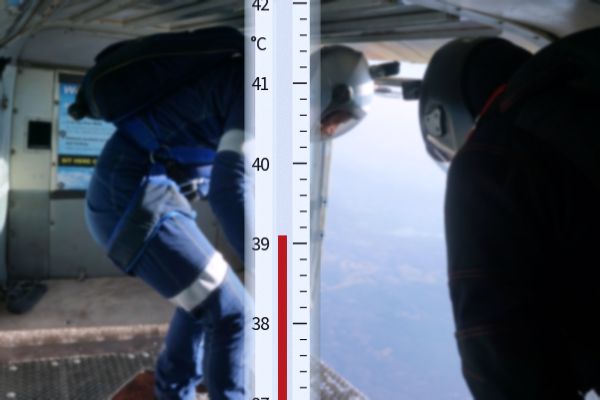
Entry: 39.1 °C
